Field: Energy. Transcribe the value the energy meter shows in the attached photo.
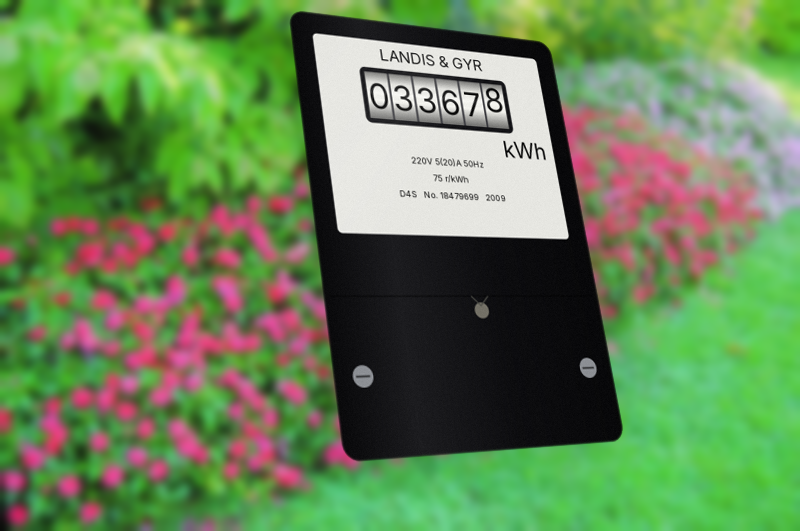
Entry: 33678 kWh
